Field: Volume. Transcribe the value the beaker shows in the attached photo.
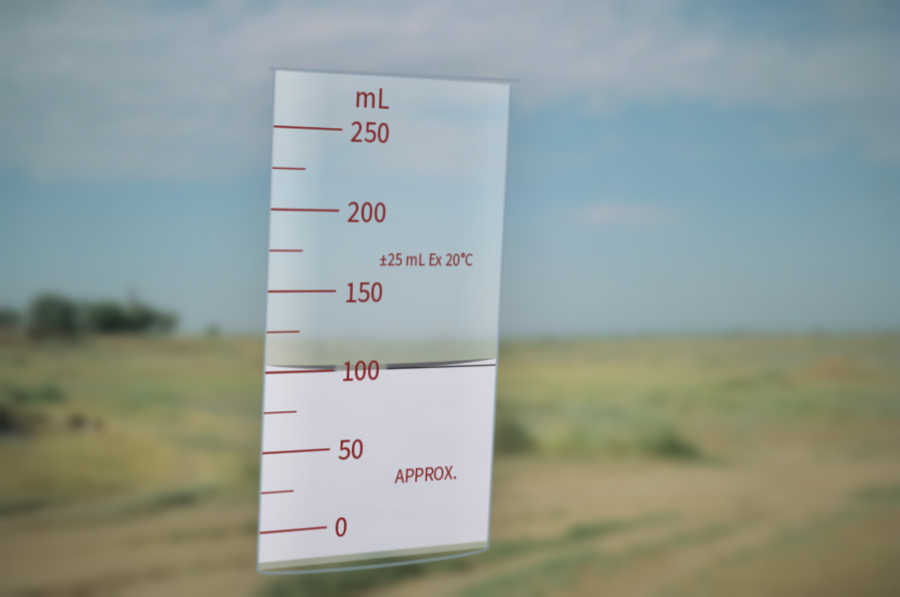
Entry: 100 mL
